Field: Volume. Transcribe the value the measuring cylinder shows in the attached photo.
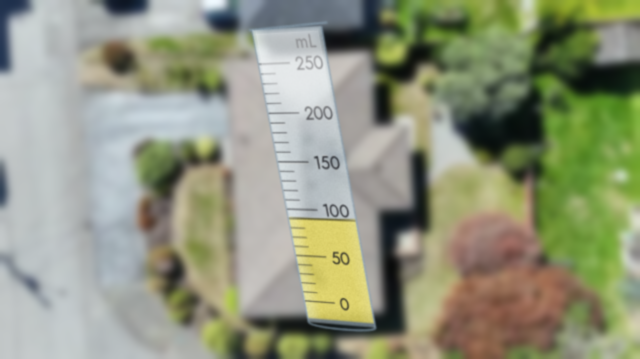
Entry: 90 mL
